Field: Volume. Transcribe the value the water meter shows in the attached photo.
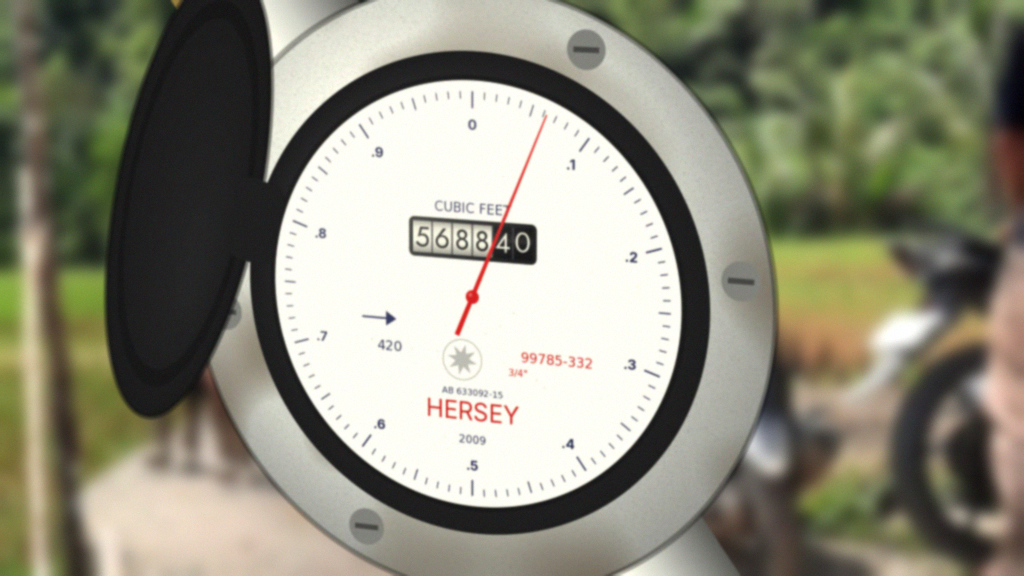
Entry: 568840.06 ft³
